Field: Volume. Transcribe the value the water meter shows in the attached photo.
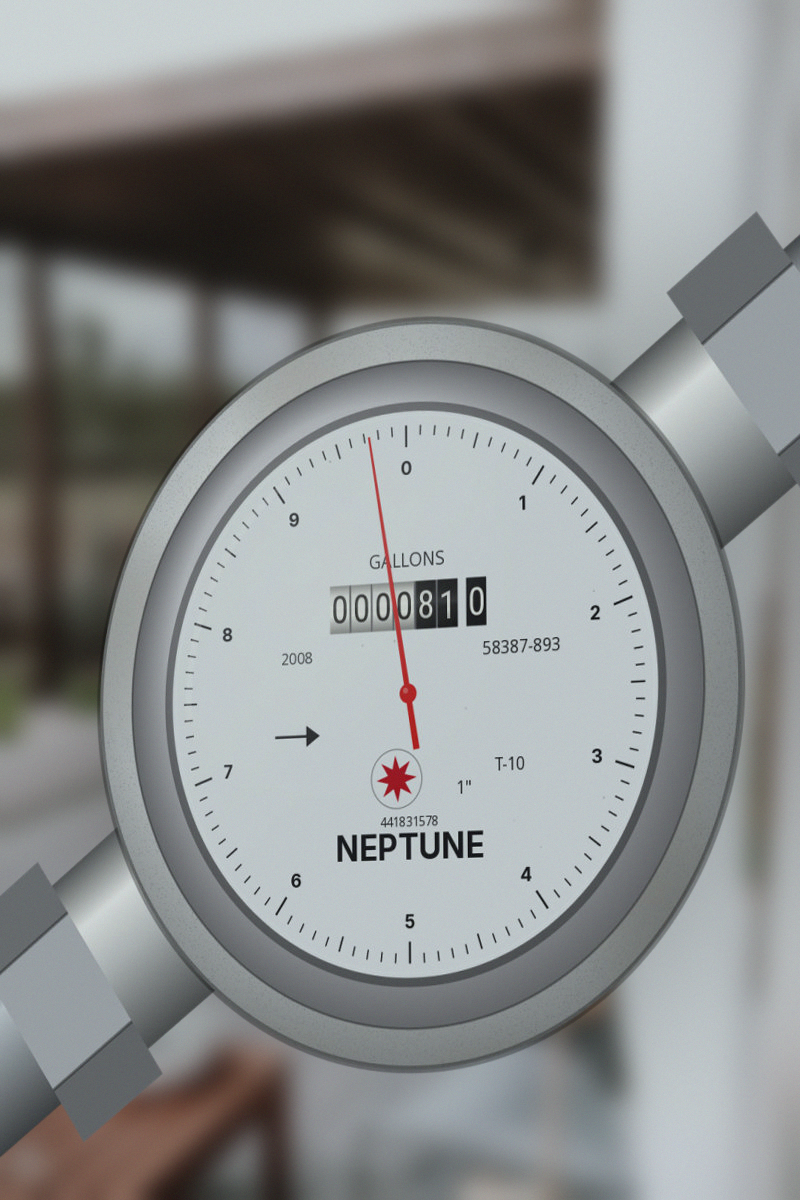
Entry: 809.7 gal
